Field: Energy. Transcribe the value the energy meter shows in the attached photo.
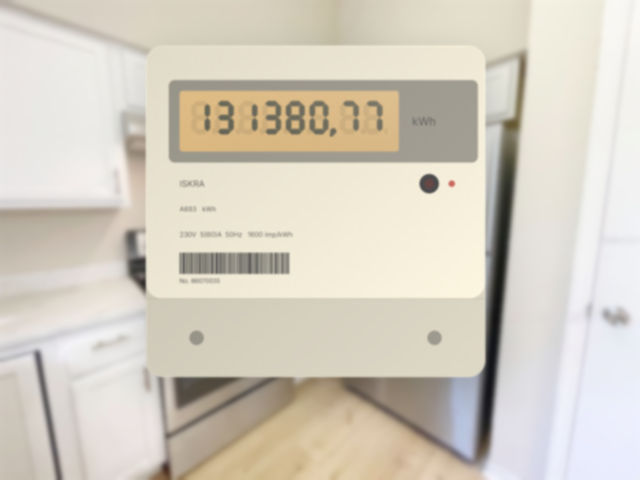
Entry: 131380.77 kWh
